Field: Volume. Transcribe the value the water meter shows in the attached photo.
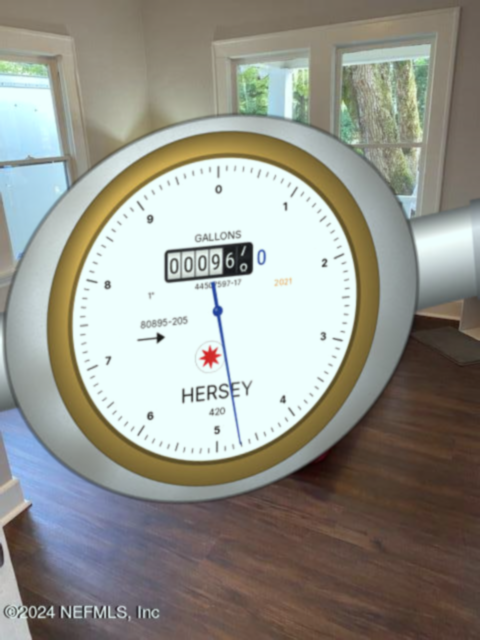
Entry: 9674.7 gal
